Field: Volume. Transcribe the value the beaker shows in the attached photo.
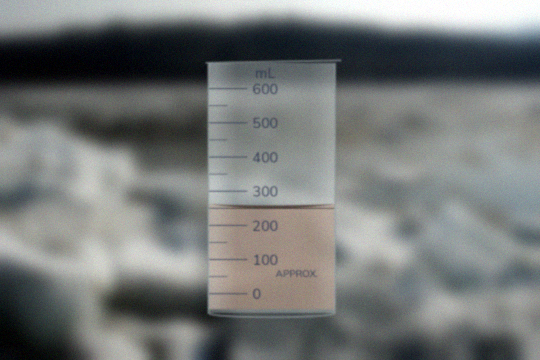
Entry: 250 mL
